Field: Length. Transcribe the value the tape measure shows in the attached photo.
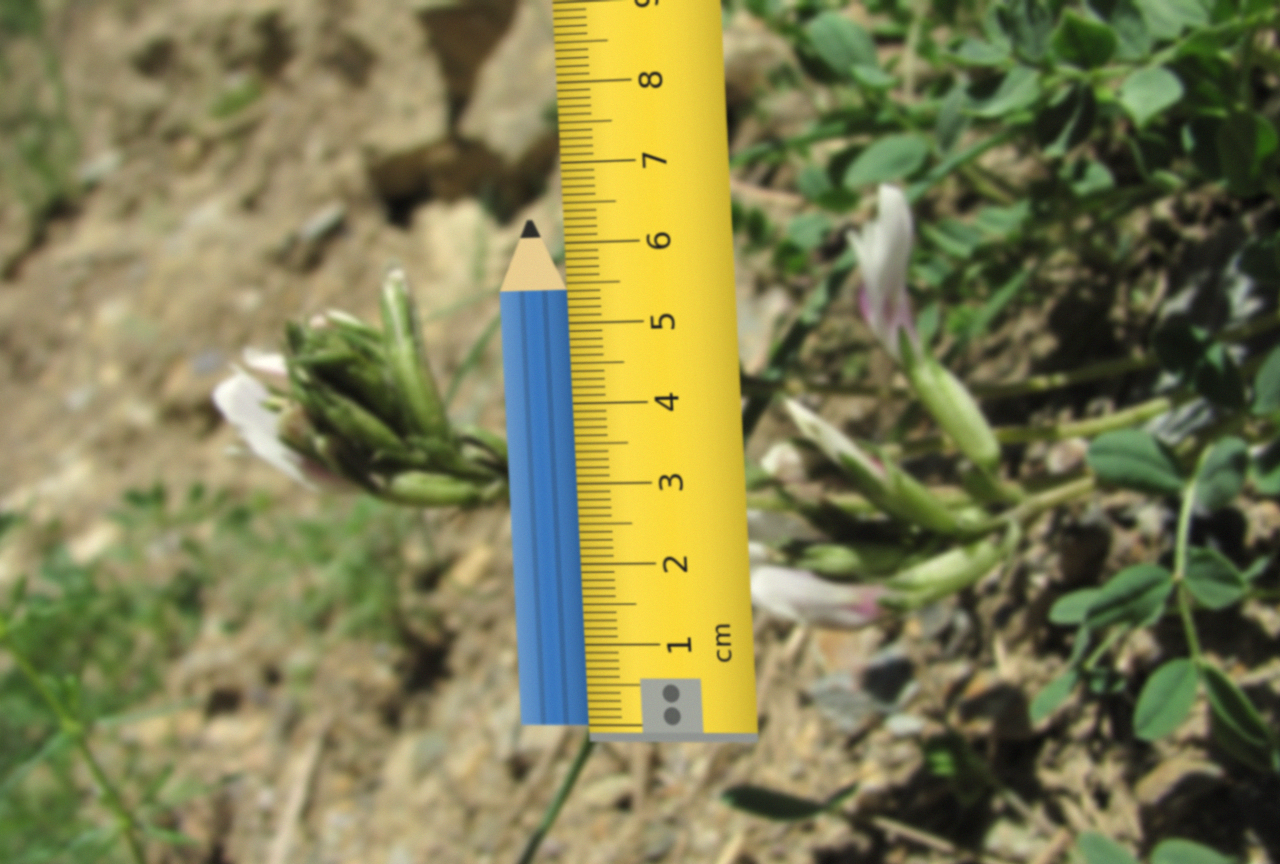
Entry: 6.3 cm
